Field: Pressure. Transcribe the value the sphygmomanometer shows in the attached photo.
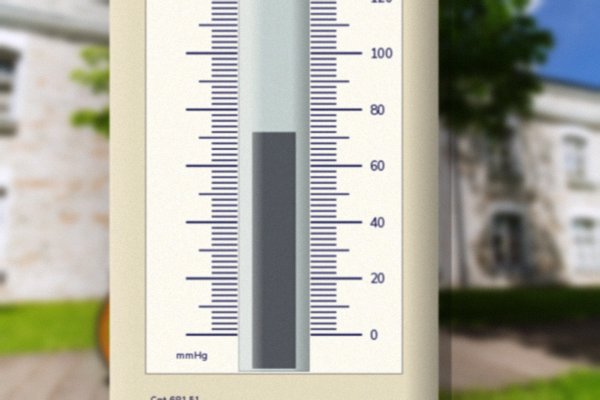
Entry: 72 mmHg
